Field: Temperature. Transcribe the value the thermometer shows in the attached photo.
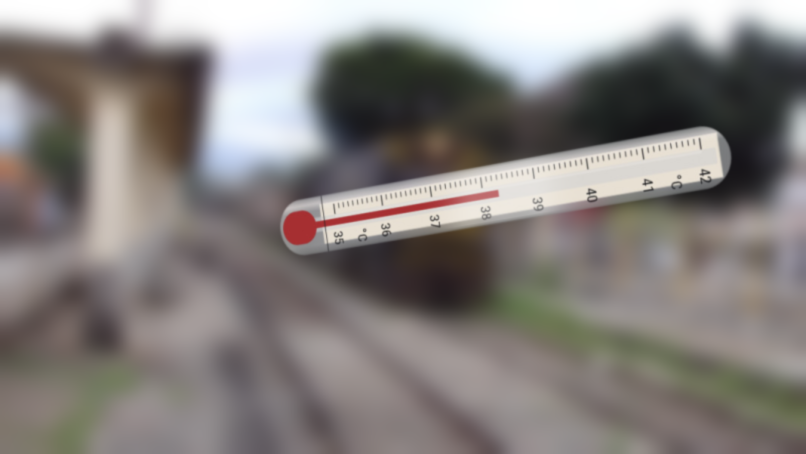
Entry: 38.3 °C
